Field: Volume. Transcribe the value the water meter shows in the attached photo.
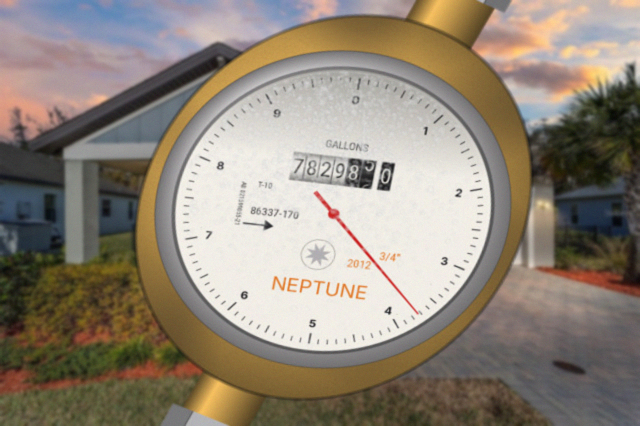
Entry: 7829853.7 gal
